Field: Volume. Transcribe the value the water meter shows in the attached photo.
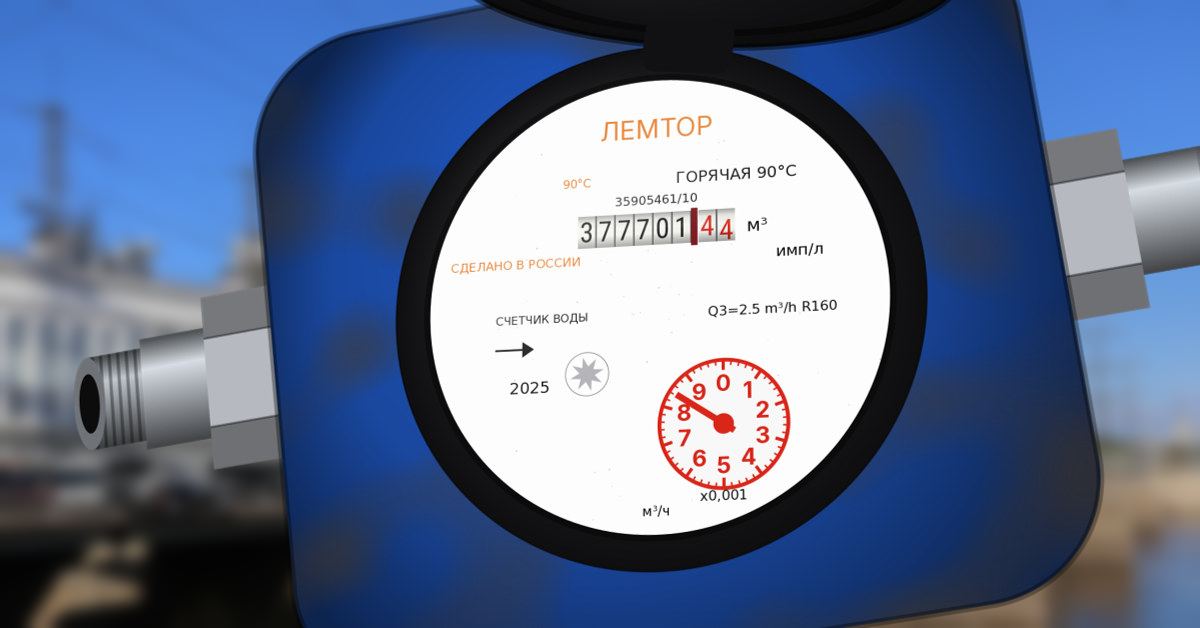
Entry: 377701.438 m³
